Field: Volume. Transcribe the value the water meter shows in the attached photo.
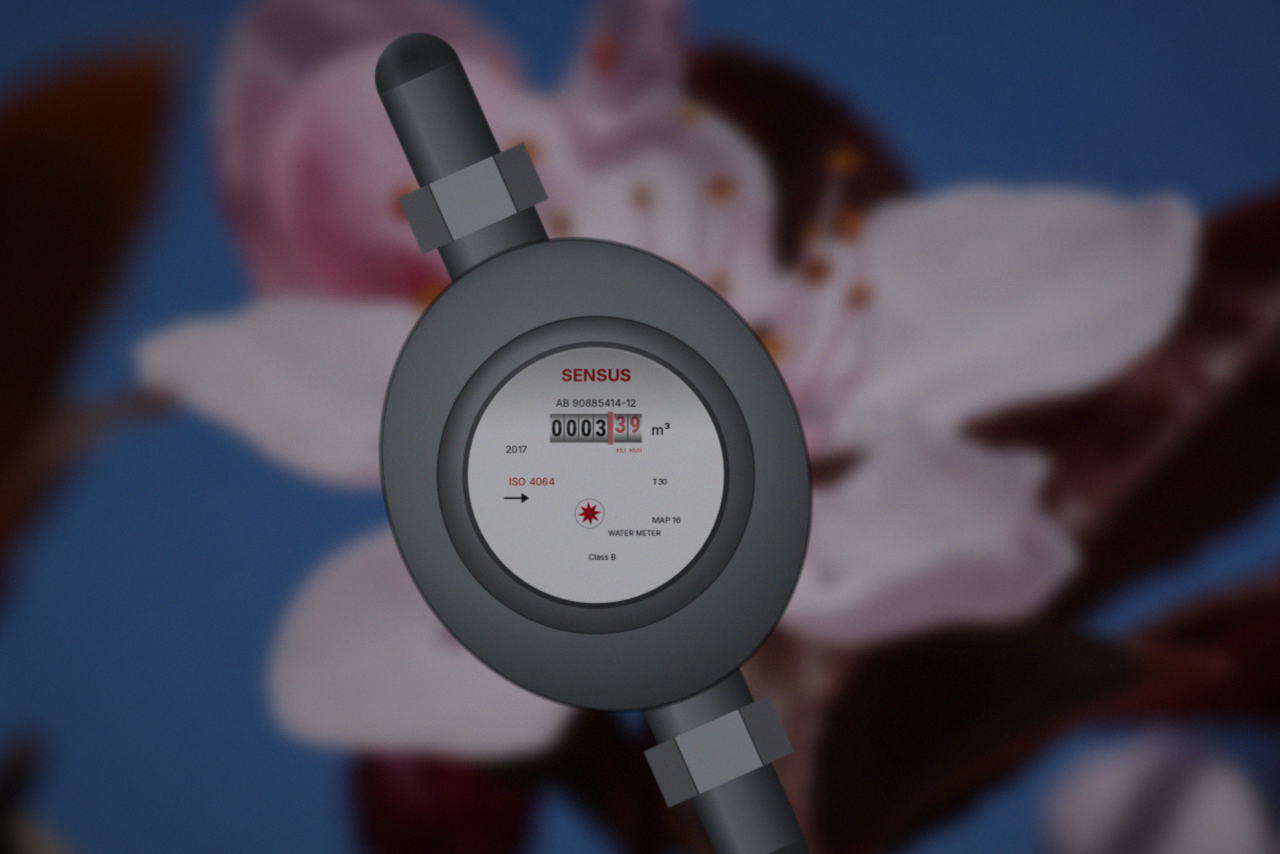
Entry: 3.39 m³
